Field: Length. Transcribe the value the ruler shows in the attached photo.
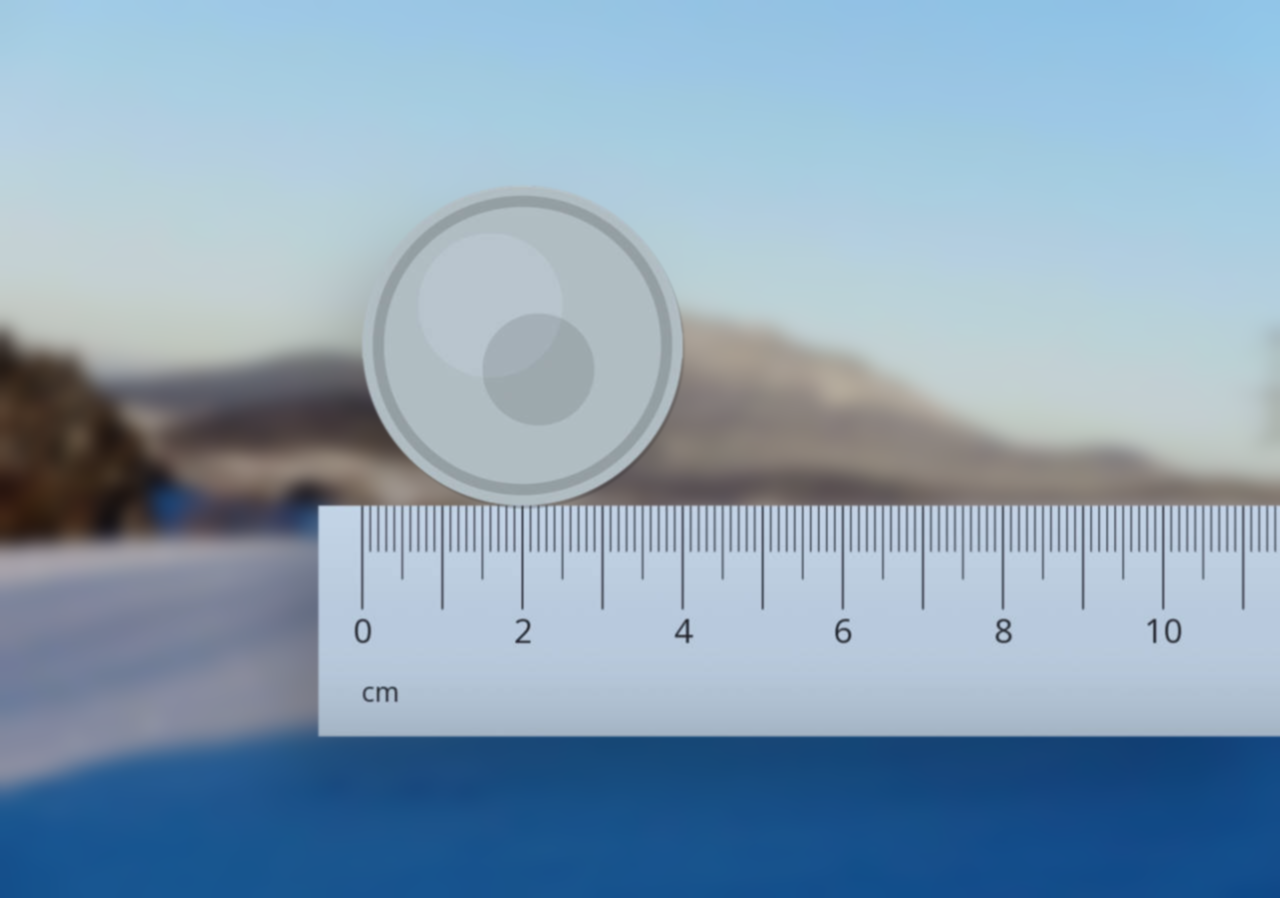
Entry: 4 cm
